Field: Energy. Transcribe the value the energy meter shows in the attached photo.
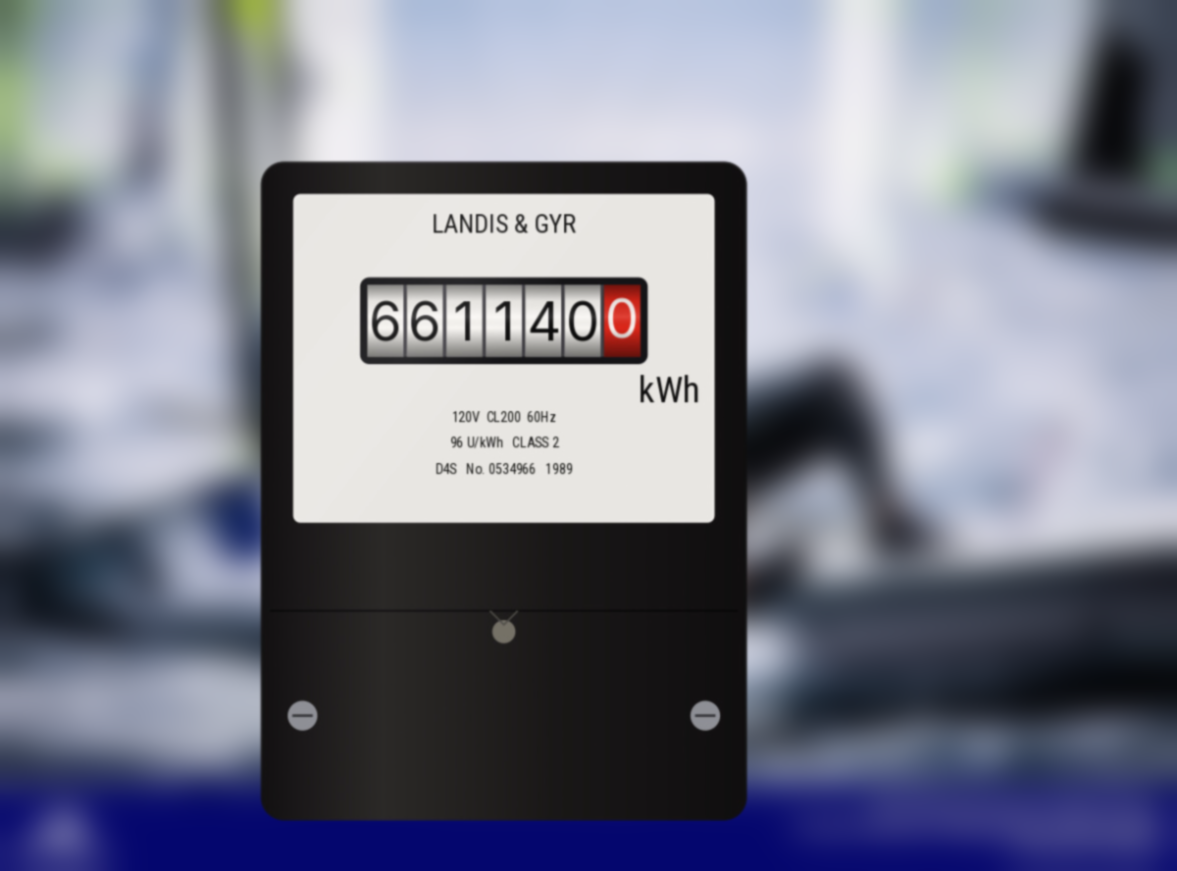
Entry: 661140.0 kWh
